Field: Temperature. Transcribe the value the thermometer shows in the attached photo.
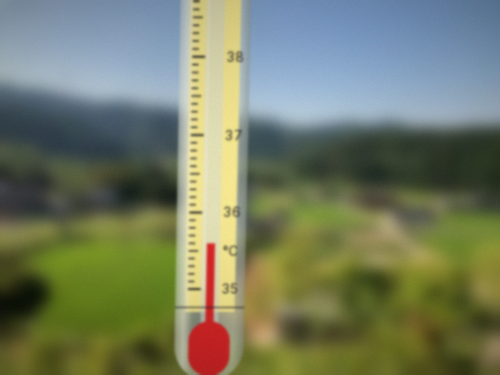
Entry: 35.6 °C
